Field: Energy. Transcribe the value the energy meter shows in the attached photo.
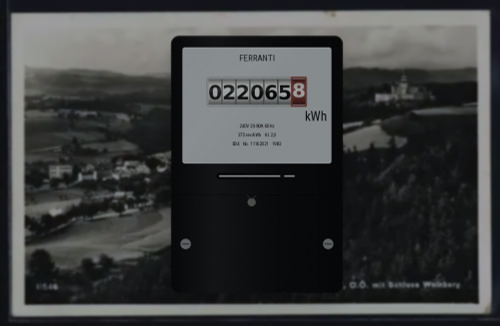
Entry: 22065.8 kWh
